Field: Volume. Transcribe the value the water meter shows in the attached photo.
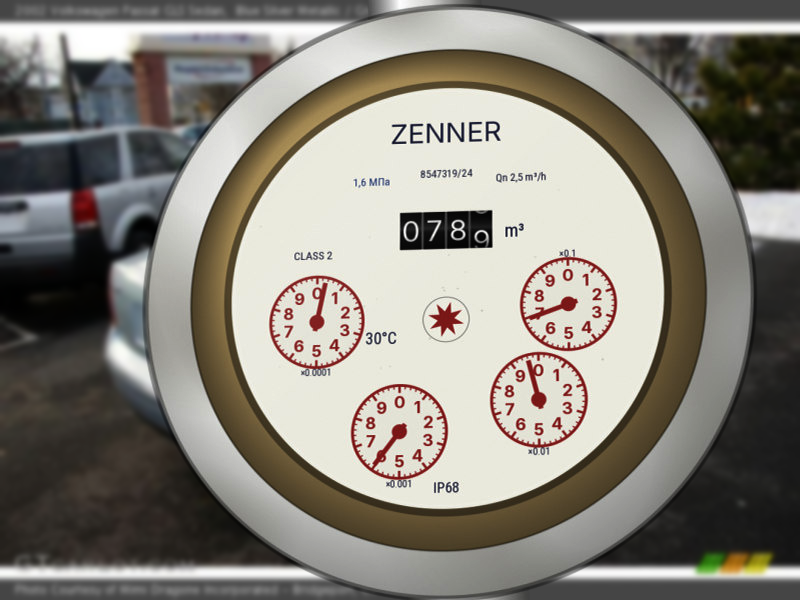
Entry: 788.6960 m³
